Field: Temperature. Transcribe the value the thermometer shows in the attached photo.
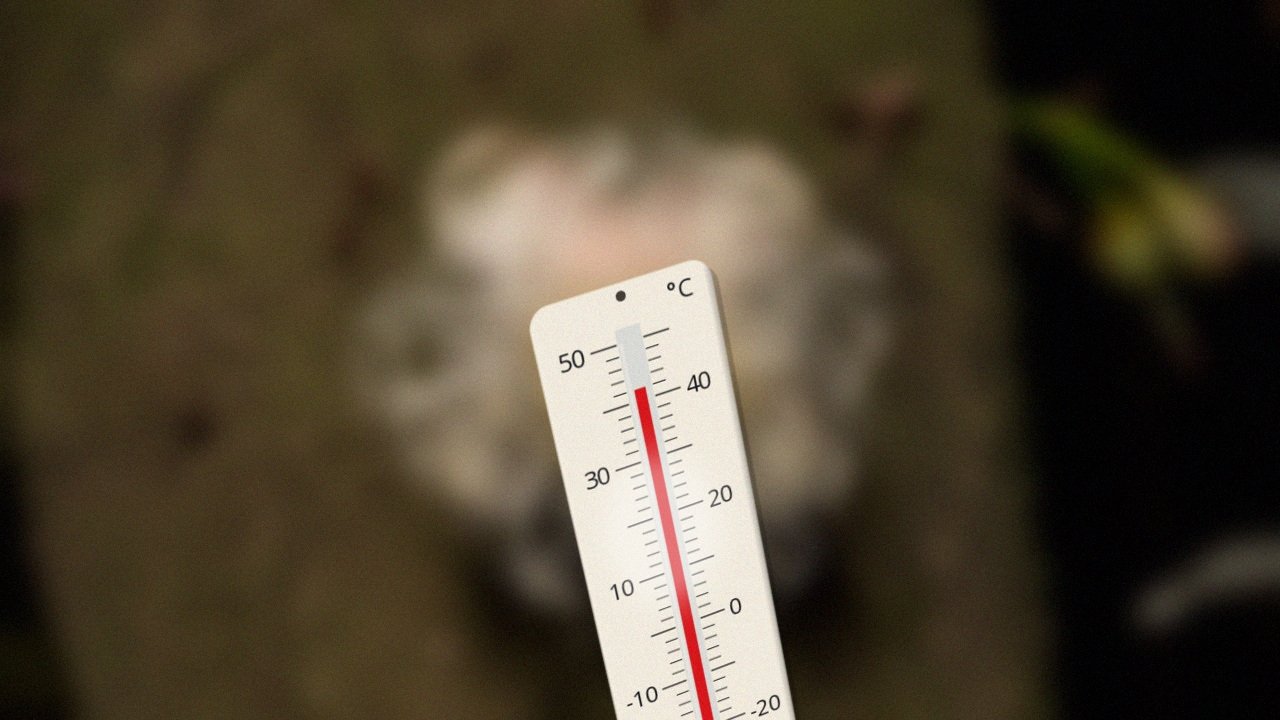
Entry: 42 °C
